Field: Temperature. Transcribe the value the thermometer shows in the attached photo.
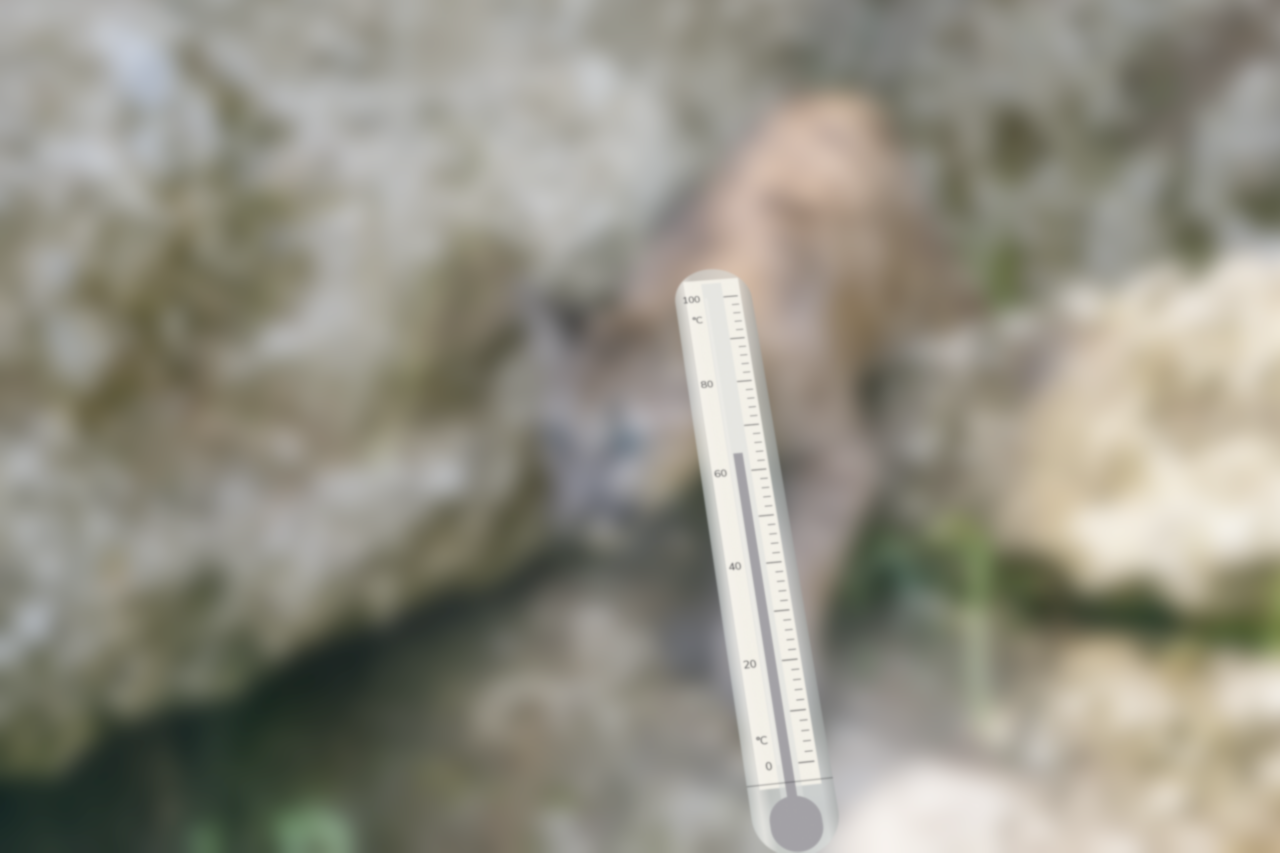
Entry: 64 °C
